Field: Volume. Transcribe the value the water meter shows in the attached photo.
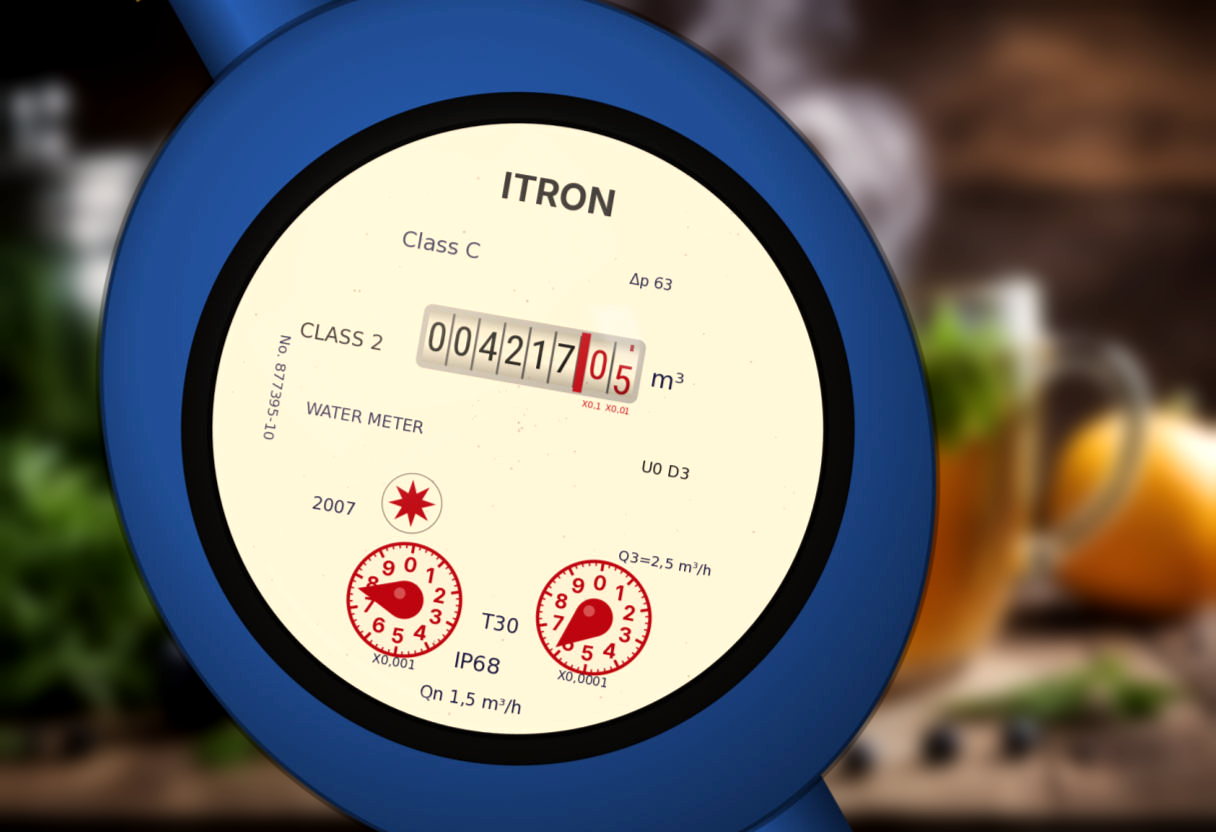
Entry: 4217.0476 m³
